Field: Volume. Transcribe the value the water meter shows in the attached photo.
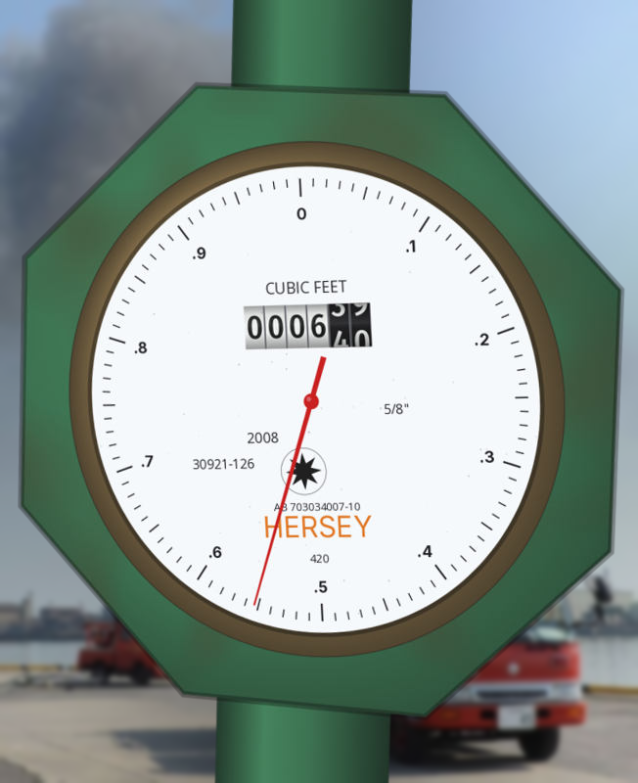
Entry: 639.55 ft³
